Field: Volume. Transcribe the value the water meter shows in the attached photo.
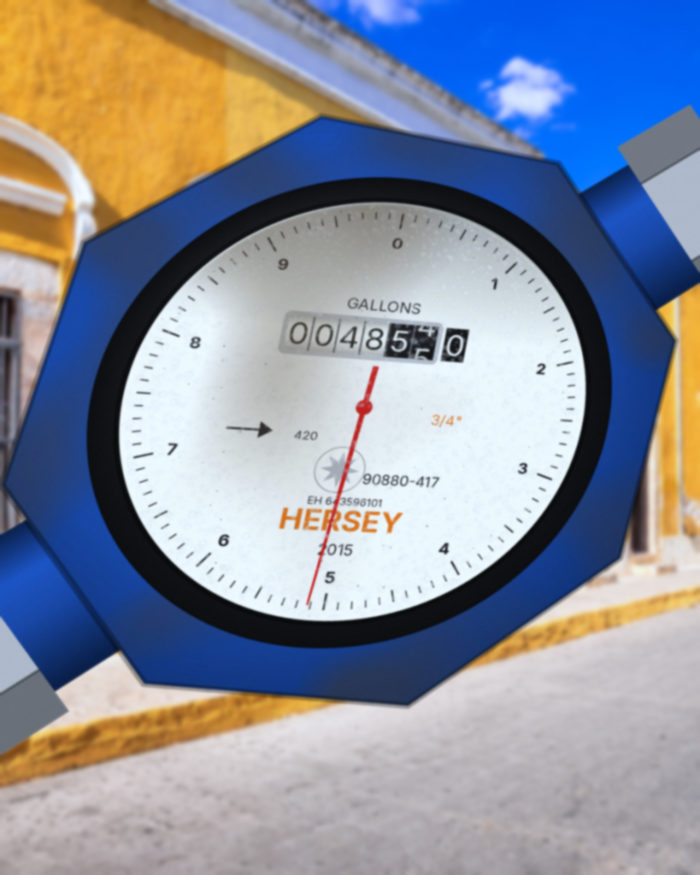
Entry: 48545.1 gal
